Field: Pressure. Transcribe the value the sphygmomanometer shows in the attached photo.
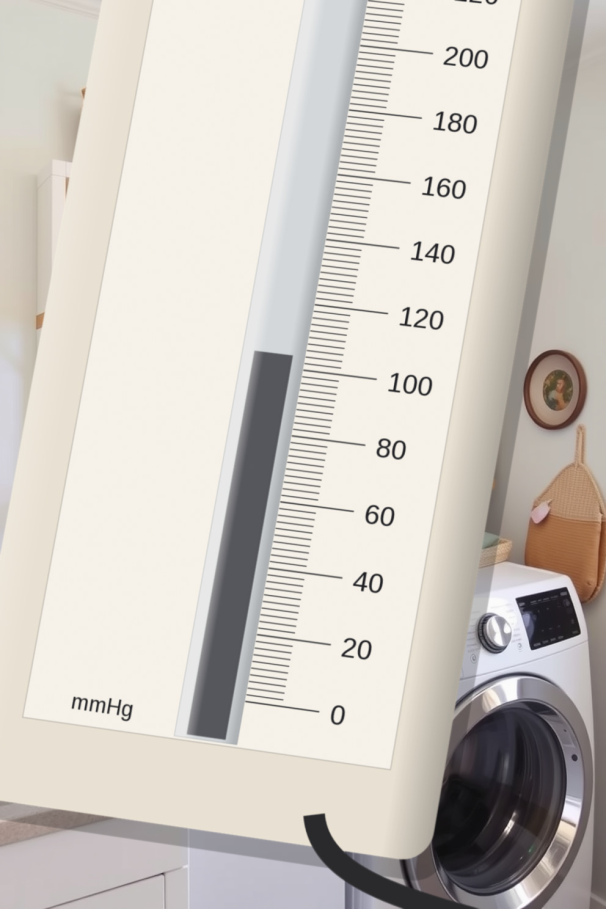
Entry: 104 mmHg
